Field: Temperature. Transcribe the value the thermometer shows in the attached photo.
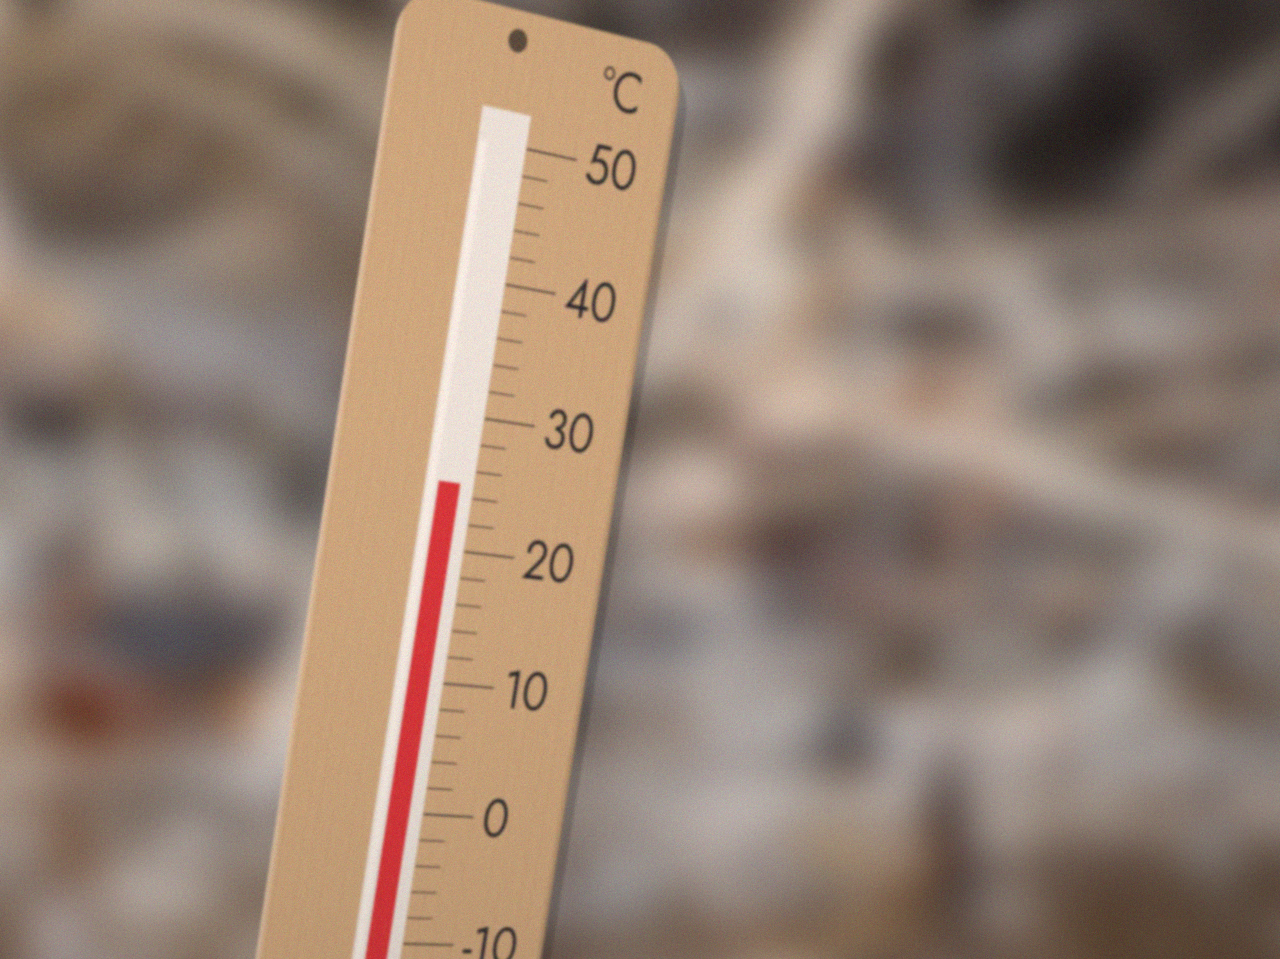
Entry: 25 °C
